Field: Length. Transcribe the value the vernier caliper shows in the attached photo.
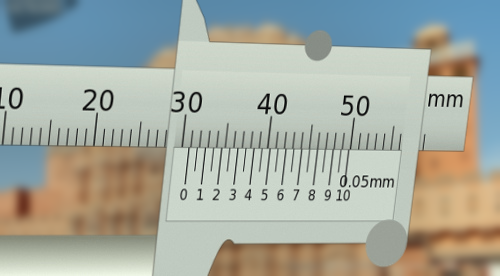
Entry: 30.8 mm
